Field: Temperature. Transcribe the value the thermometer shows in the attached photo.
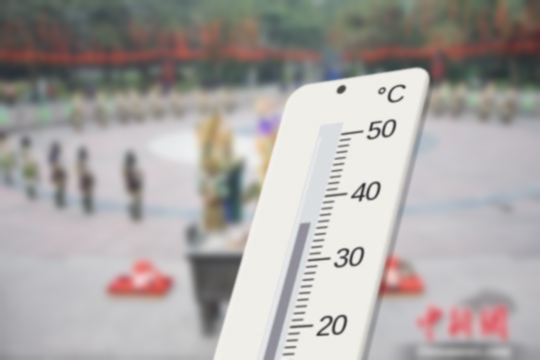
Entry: 36 °C
